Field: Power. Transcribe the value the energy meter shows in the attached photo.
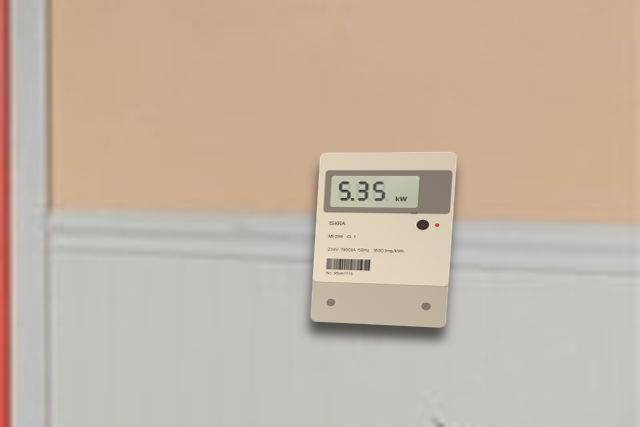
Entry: 5.35 kW
